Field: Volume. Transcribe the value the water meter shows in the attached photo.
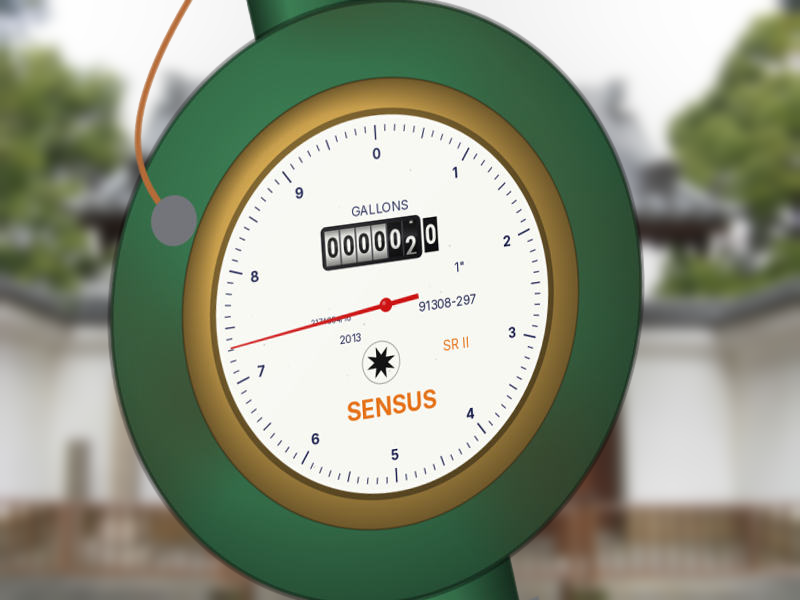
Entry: 17.3 gal
